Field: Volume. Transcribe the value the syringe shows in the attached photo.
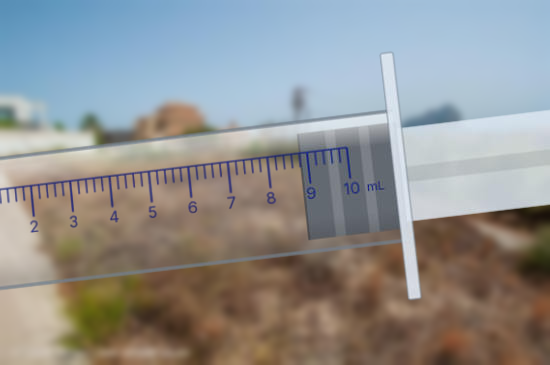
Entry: 8.8 mL
